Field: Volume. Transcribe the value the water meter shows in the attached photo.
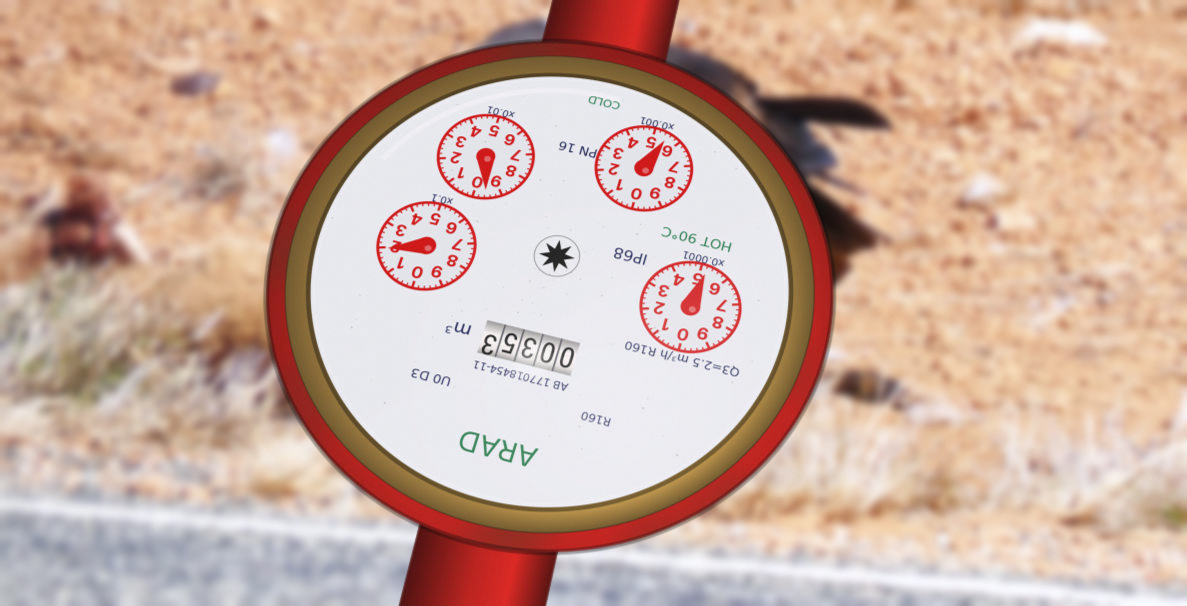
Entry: 353.1955 m³
